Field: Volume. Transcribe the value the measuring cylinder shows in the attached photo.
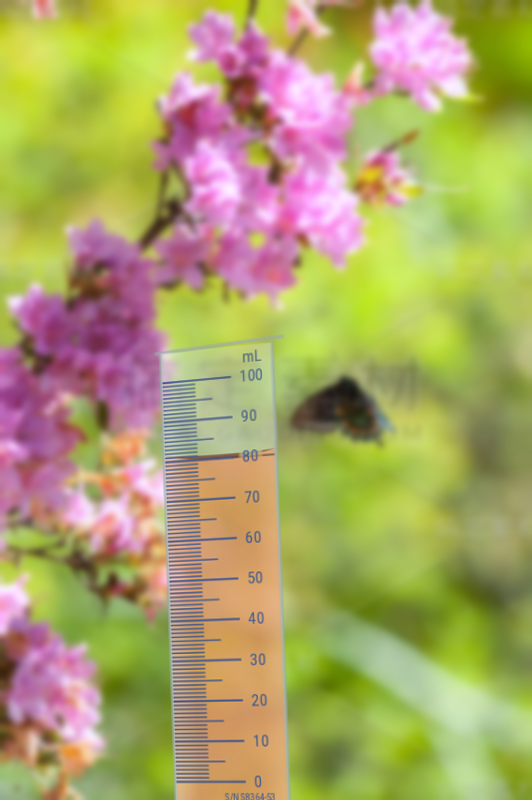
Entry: 80 mL
